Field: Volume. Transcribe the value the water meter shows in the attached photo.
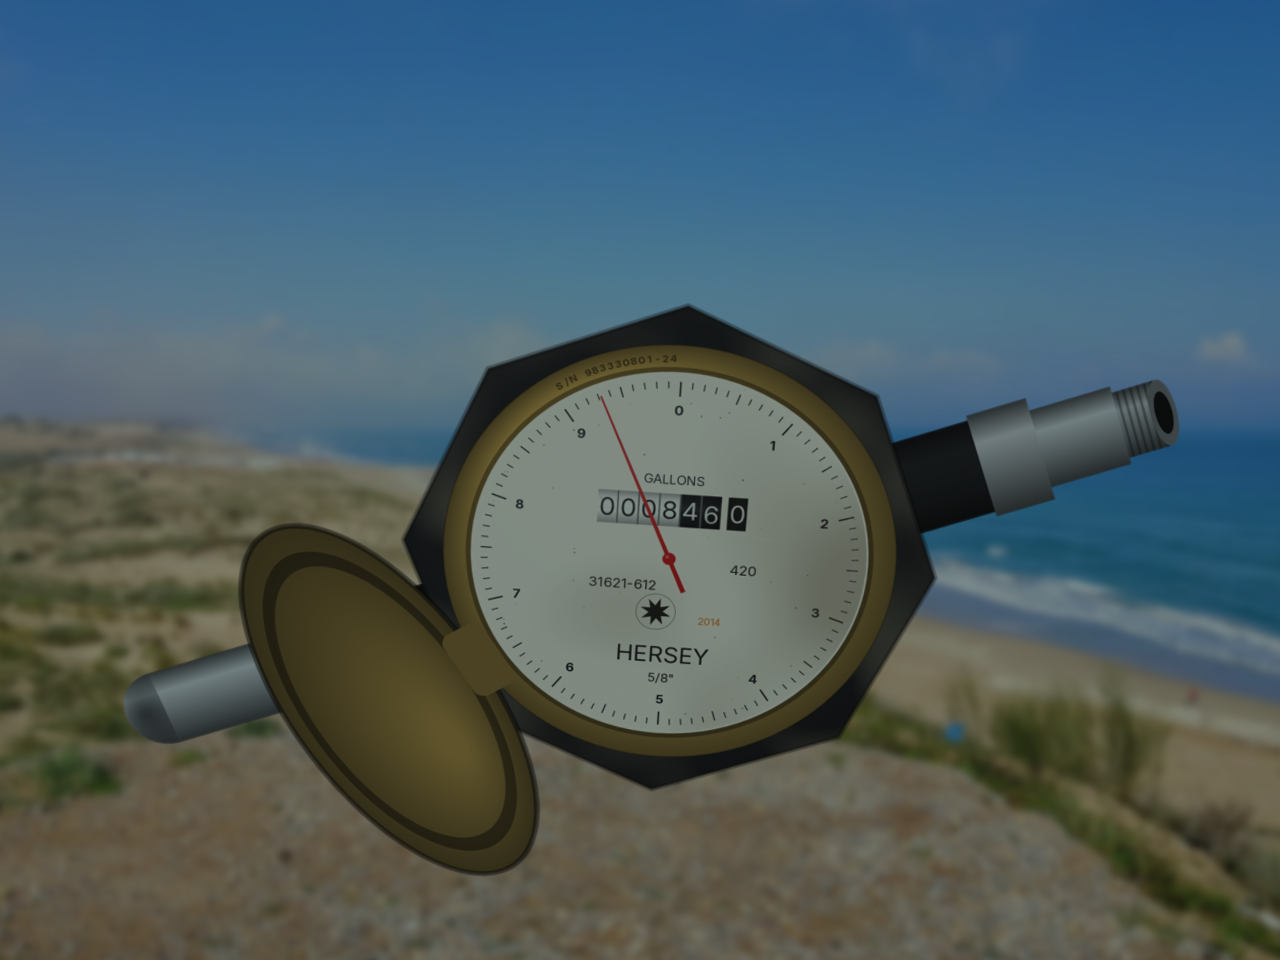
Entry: 8459.3 gal
